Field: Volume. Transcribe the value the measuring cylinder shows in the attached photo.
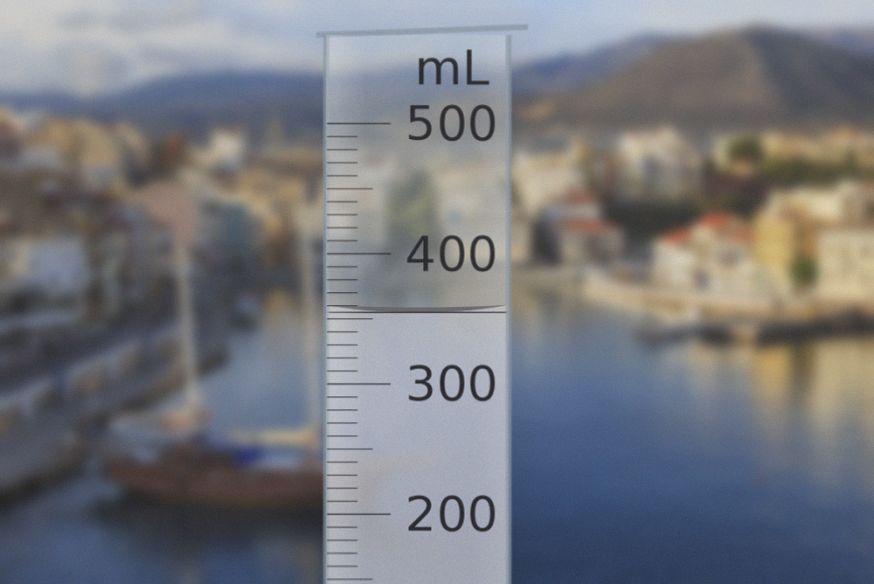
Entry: 355 mL
